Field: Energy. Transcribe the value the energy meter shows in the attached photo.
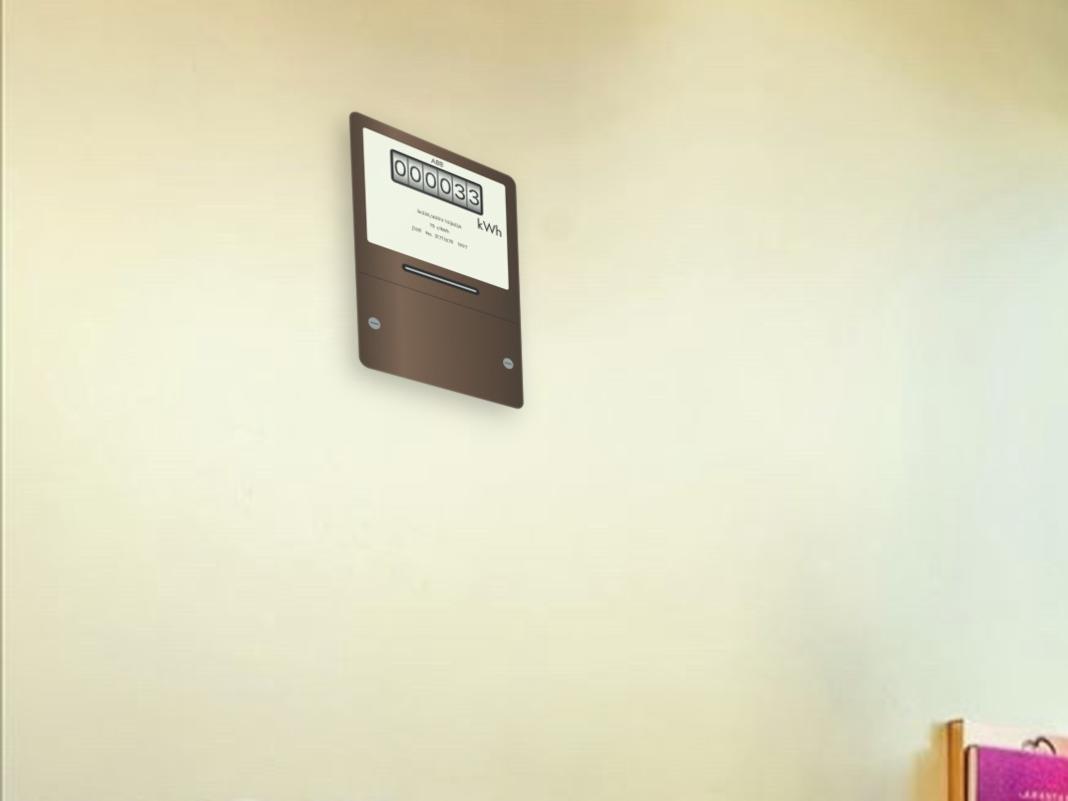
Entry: 33 kWh
